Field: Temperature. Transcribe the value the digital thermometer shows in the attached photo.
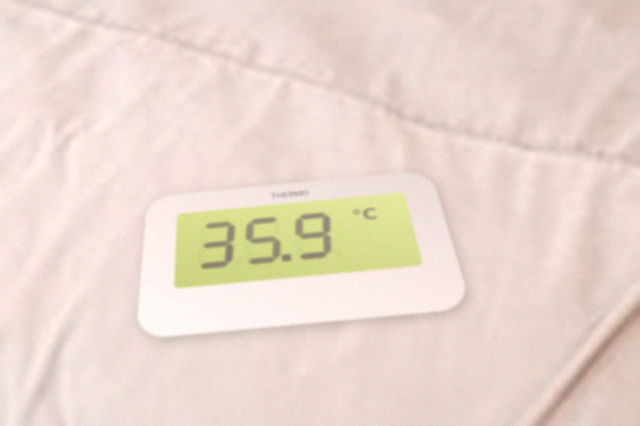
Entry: 35.9 °C
